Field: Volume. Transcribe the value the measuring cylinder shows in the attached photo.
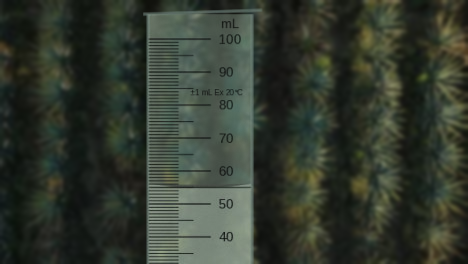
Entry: 55 mL
